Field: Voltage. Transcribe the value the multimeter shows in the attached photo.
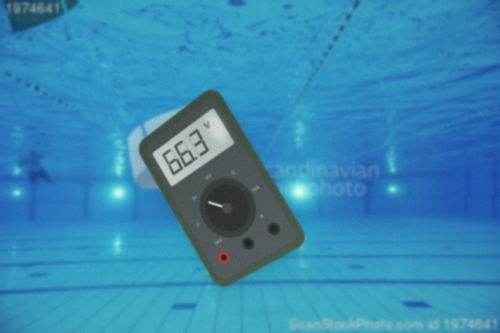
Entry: 66.3 V
